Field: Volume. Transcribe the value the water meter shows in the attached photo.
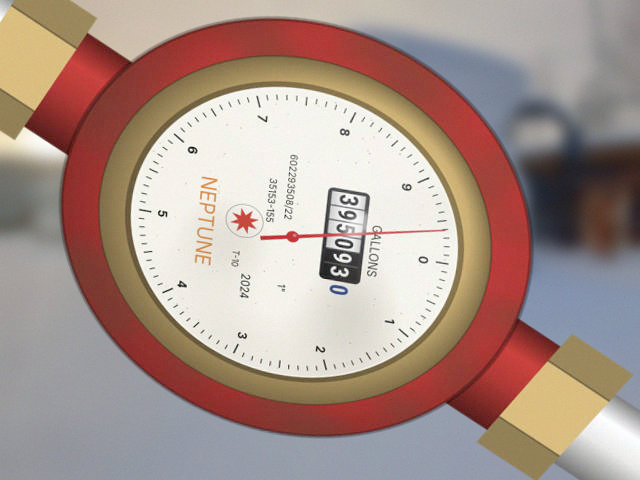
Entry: 3950929.6 gal
